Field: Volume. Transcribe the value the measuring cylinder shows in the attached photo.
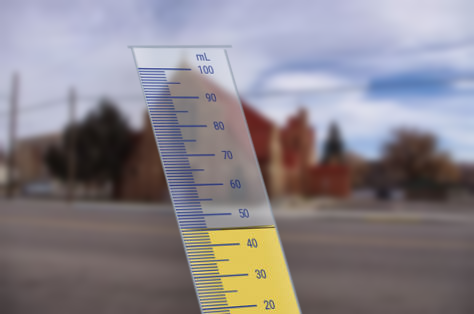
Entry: 45 mL
